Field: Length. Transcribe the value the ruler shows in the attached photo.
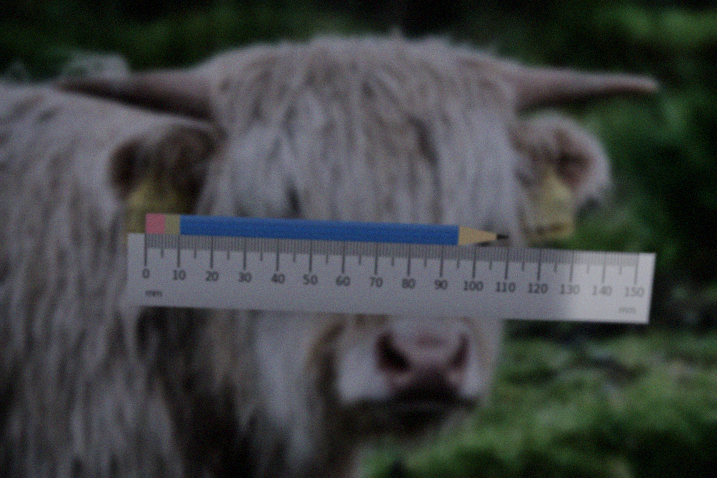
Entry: 110 mm
